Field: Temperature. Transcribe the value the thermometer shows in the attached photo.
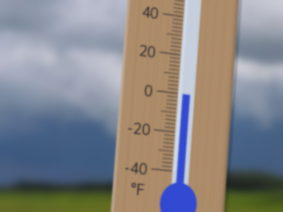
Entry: 0 °F
